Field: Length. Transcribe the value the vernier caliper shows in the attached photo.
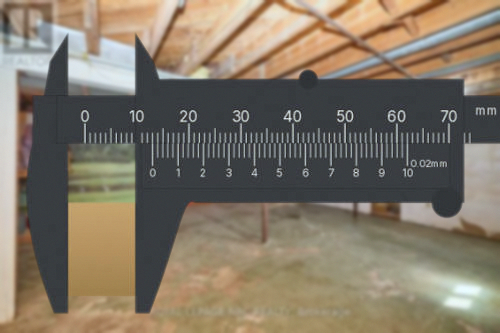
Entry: 13.0 mm
